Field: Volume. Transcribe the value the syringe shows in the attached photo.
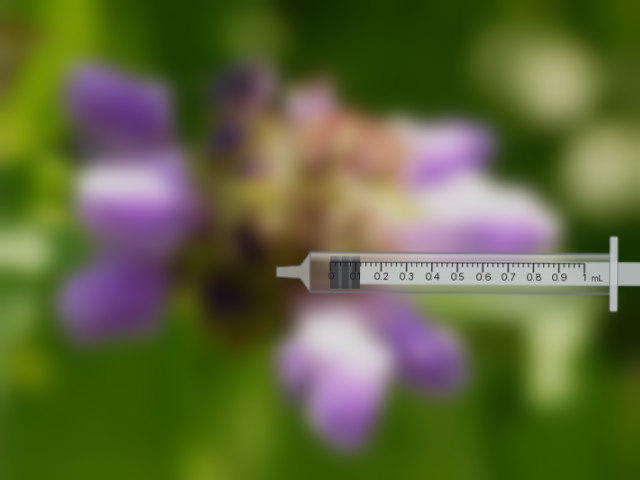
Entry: 0 mL
